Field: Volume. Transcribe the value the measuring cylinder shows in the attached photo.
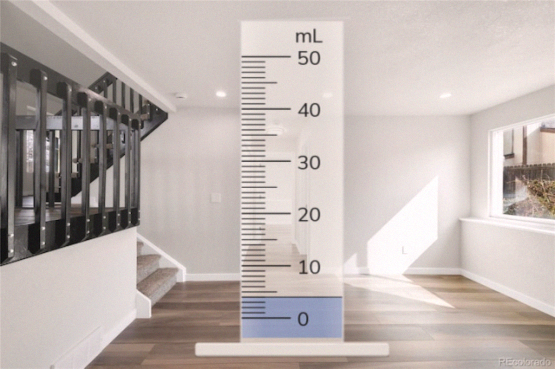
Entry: 4 mL
